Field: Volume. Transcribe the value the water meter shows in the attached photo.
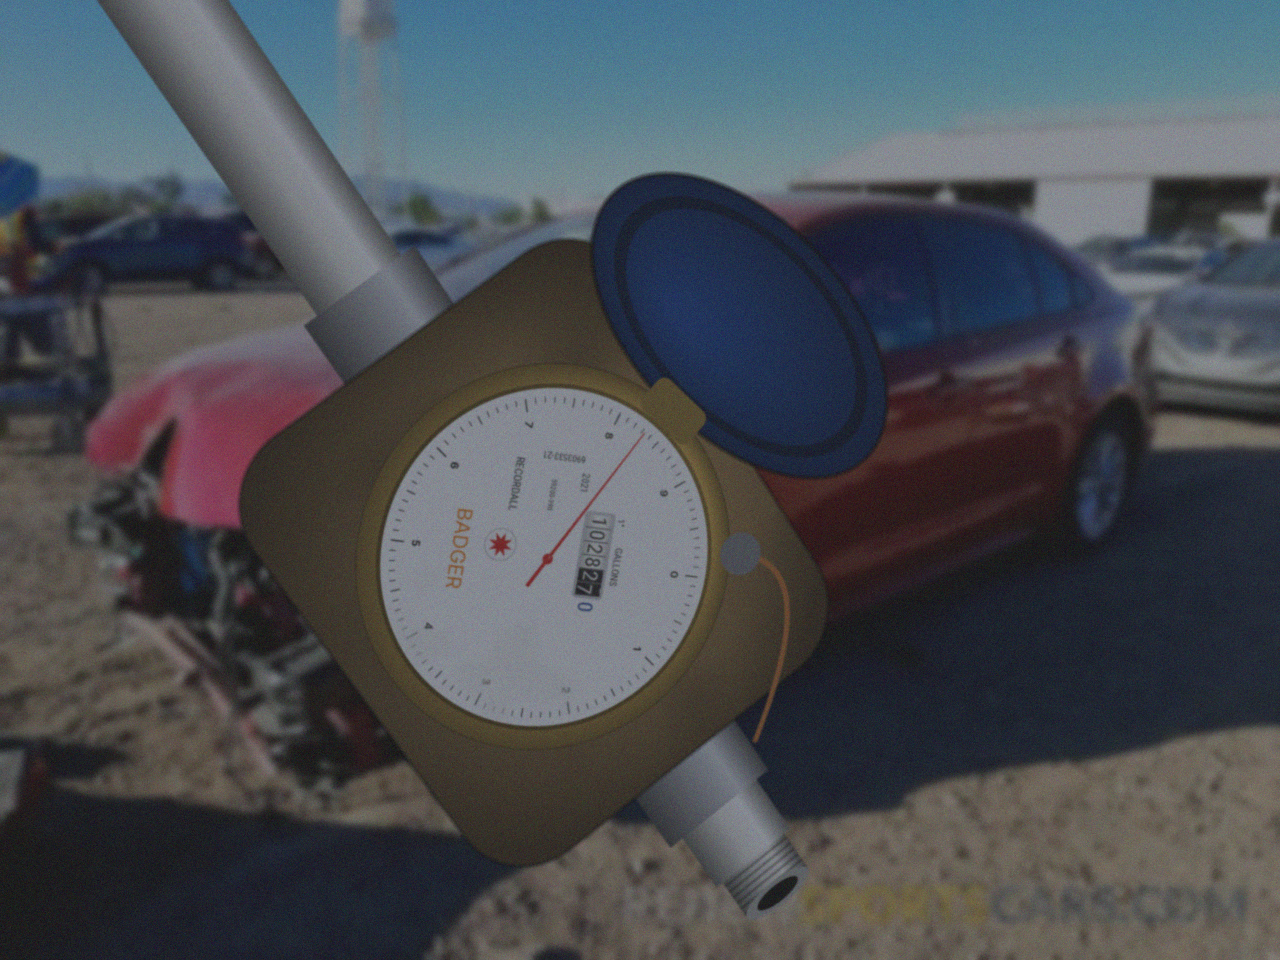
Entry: 1028268.3 gal
